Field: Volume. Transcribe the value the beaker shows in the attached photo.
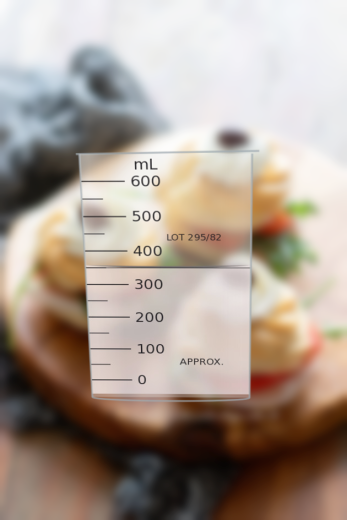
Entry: 350 mL
